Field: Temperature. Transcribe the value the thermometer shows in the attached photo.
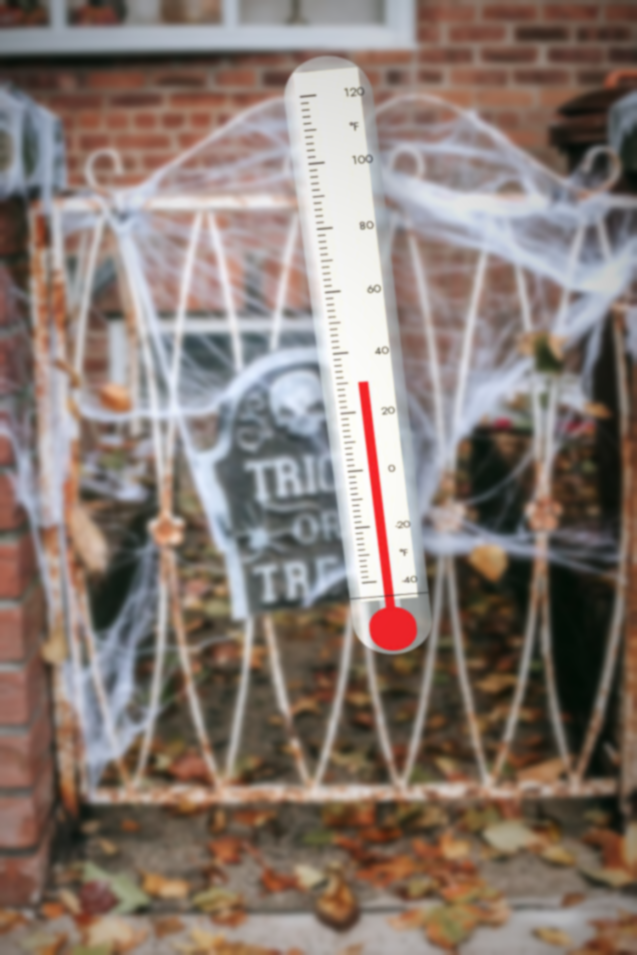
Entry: 30 °F
